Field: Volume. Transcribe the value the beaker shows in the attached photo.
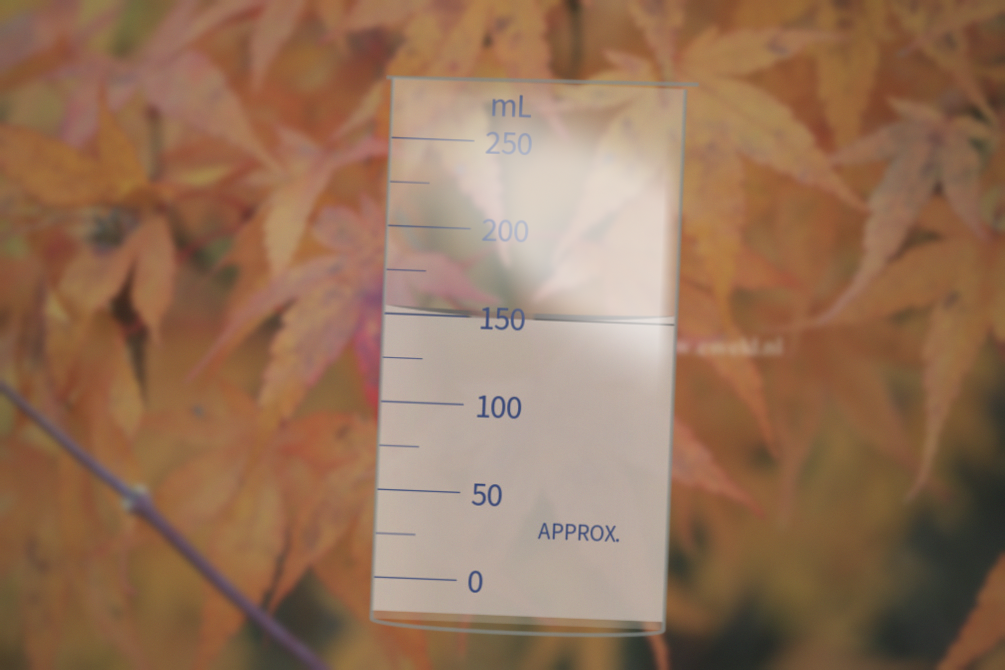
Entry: 150 mL
